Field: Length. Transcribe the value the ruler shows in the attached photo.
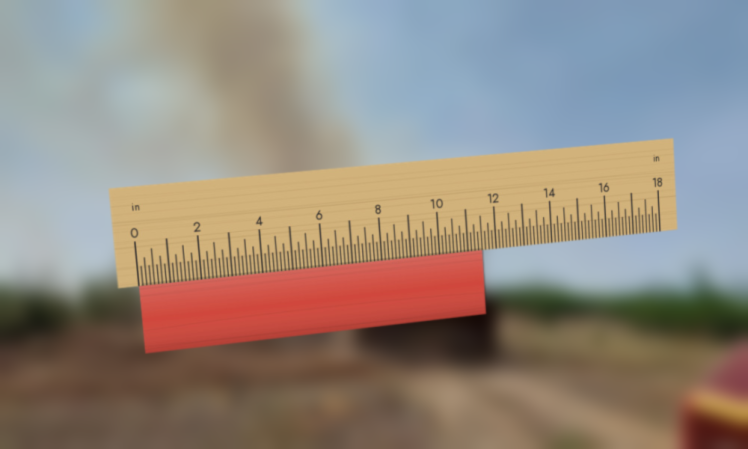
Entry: 11.5 in
